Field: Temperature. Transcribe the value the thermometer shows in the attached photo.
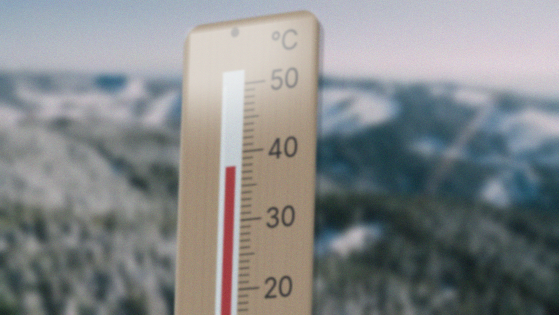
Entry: 38 °C
